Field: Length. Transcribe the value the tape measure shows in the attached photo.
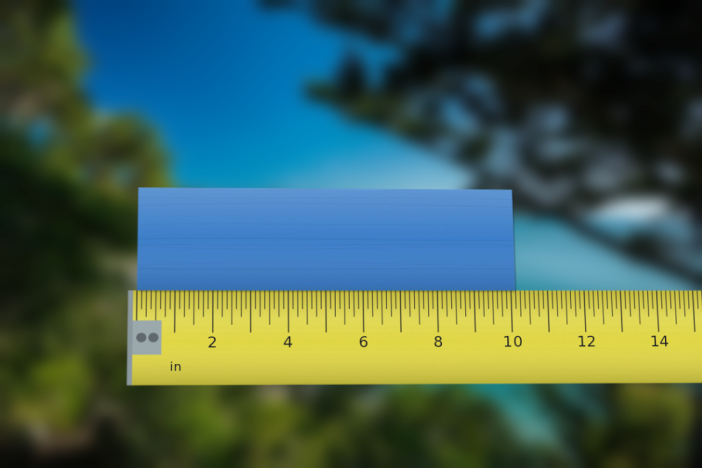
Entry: 10.125 in
